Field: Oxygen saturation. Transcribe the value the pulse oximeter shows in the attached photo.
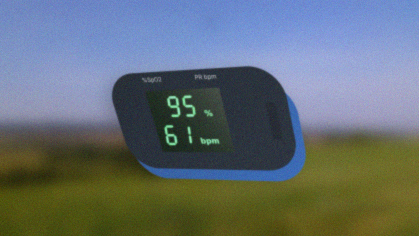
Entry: 95 %
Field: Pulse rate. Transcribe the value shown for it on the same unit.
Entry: 61 bpm
